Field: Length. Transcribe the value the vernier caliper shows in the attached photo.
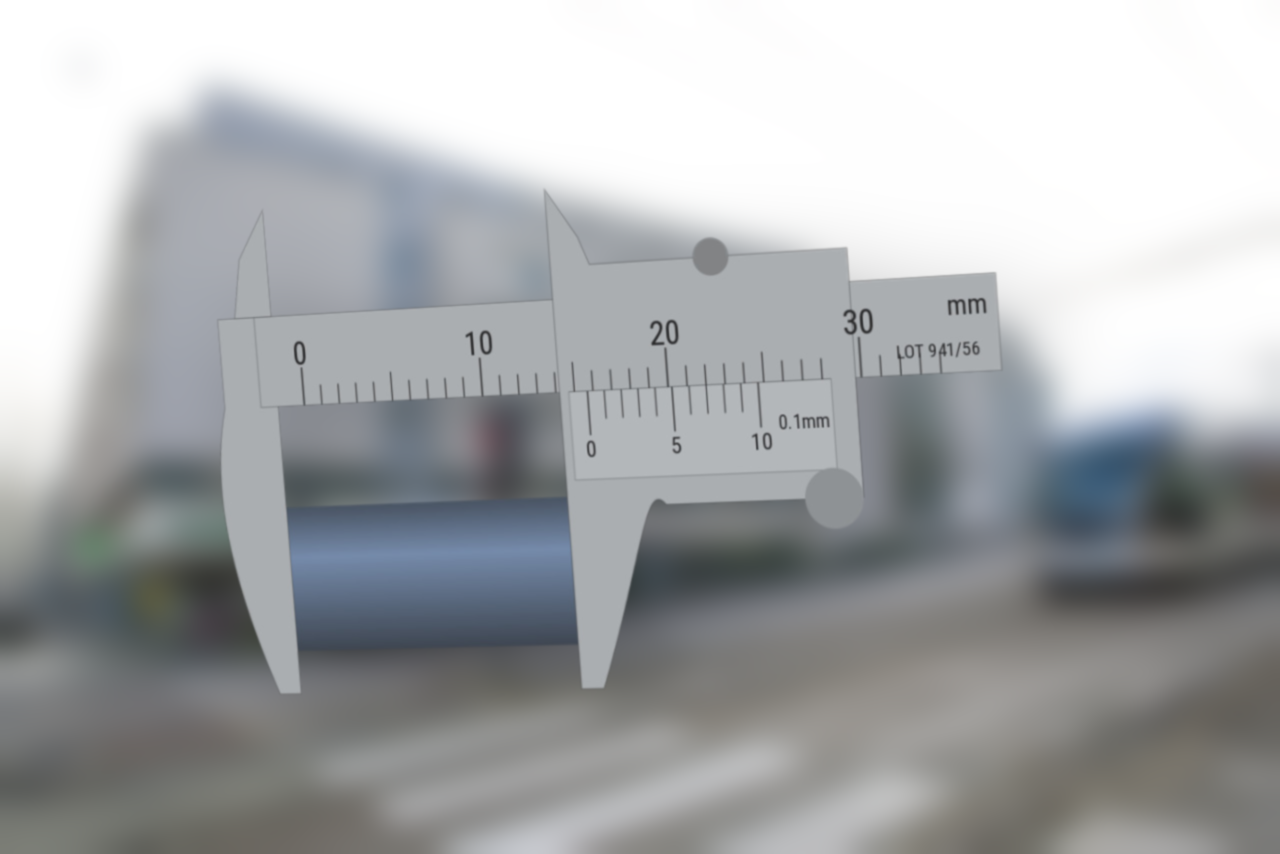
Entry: 15.7 mm
